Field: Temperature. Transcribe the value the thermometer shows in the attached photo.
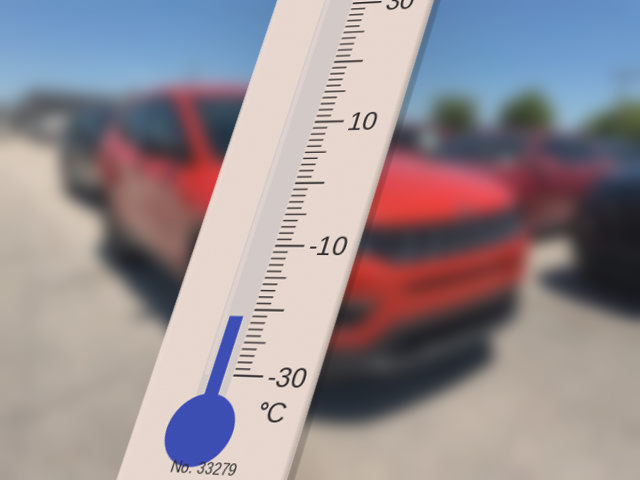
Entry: -21 °C
